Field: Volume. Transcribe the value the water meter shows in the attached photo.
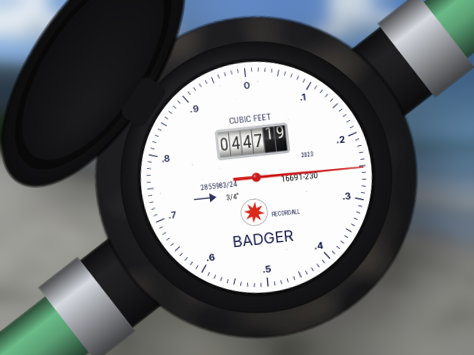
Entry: 44719.25 ft³
